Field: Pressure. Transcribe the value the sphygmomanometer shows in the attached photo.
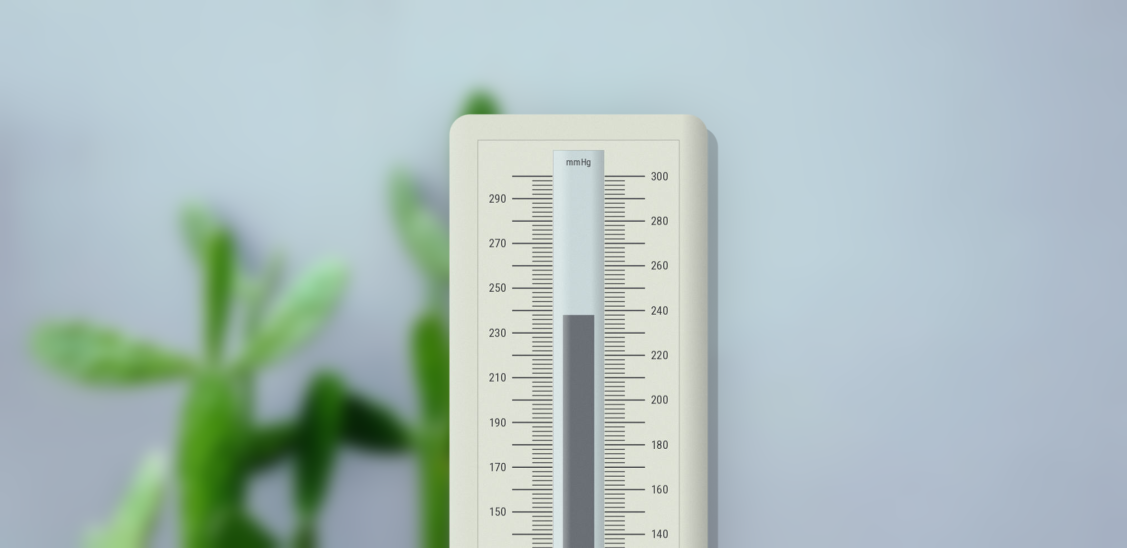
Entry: 238 mmHg
